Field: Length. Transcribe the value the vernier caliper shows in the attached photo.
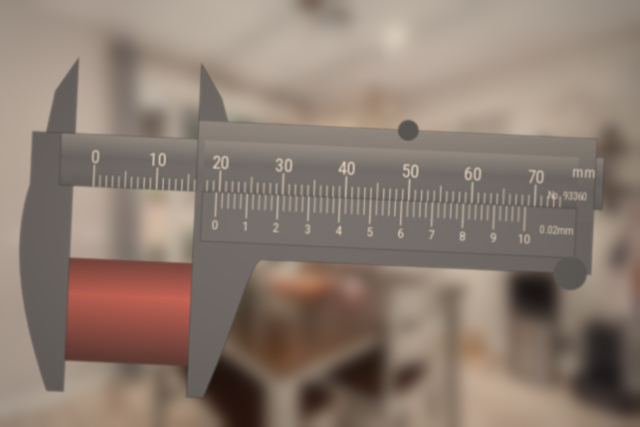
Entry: 19.5 mm
